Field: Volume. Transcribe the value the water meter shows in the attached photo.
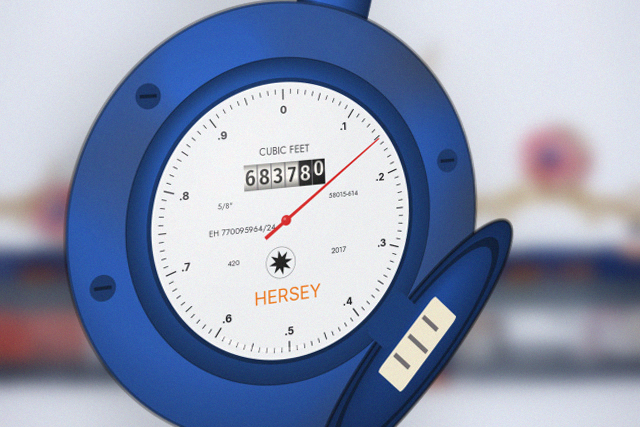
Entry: 683780.15 ft³
